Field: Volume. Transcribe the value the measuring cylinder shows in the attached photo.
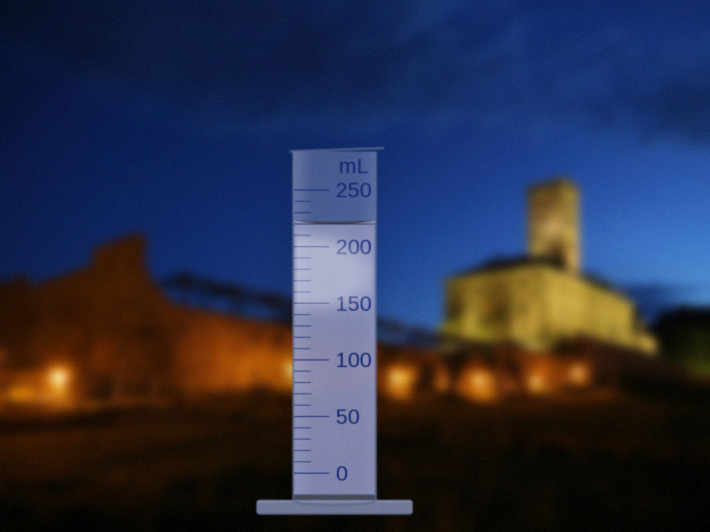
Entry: 220 mL
